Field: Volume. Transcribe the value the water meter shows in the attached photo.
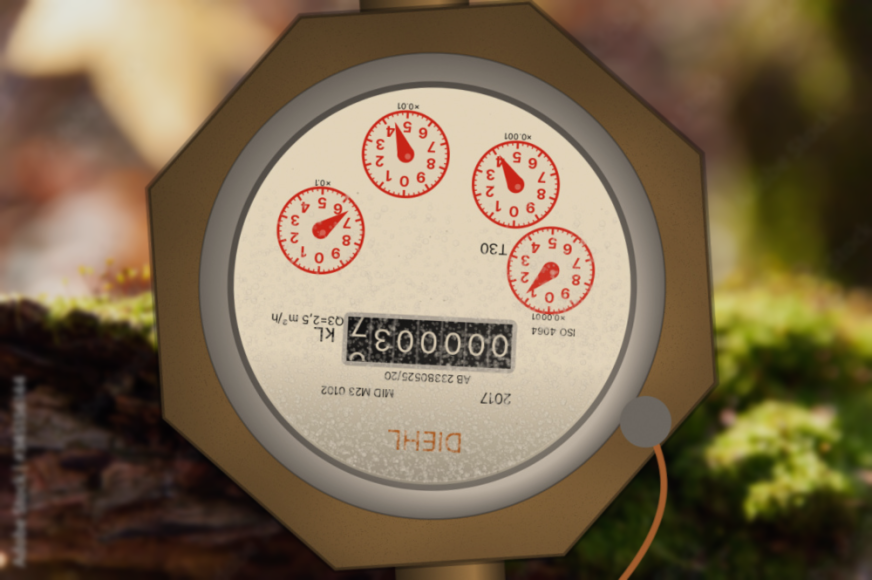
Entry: 36.6441 kL
